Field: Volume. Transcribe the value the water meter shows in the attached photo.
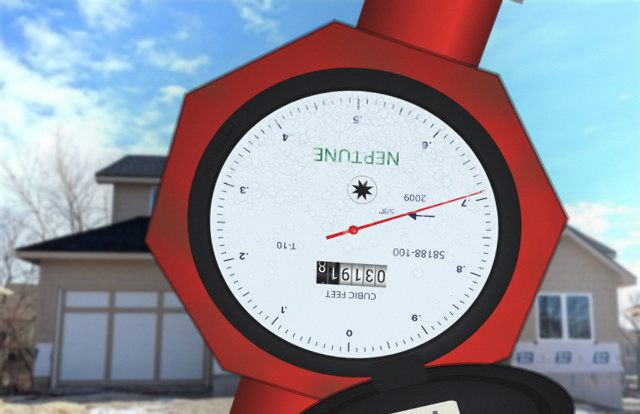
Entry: 31917.69 ft³
